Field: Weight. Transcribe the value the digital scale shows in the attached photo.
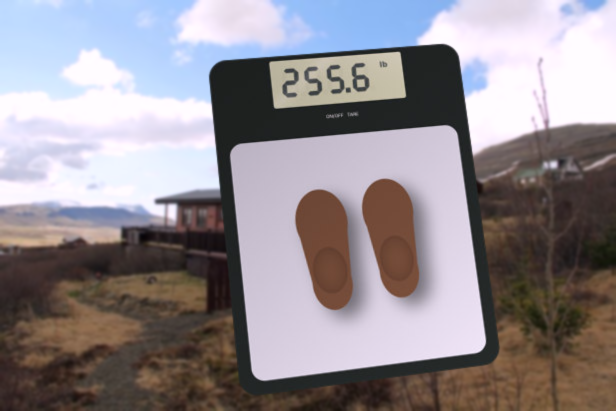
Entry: 255.6 lb
